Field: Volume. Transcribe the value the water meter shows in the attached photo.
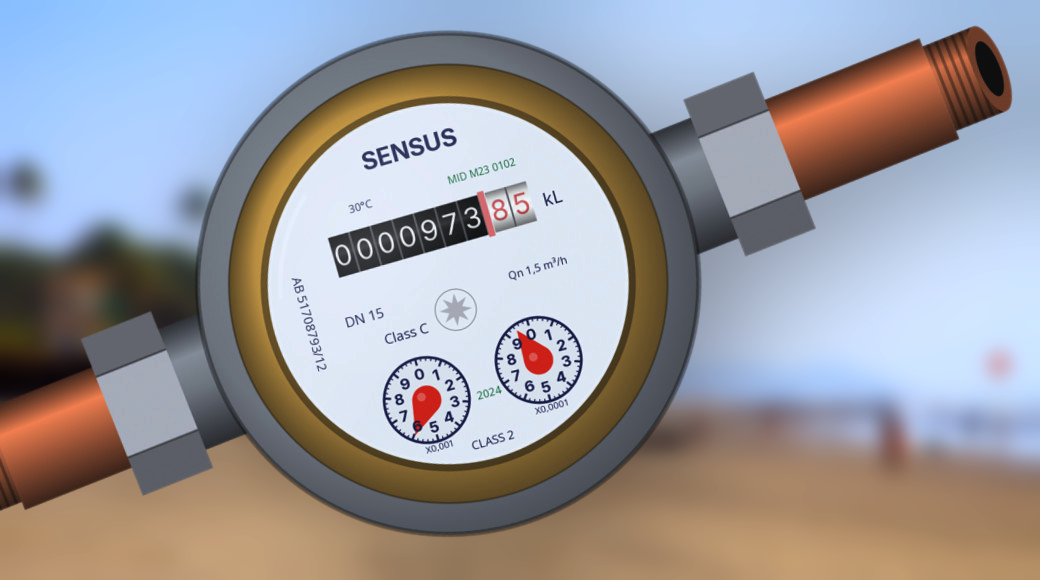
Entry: 973.8559 kL
